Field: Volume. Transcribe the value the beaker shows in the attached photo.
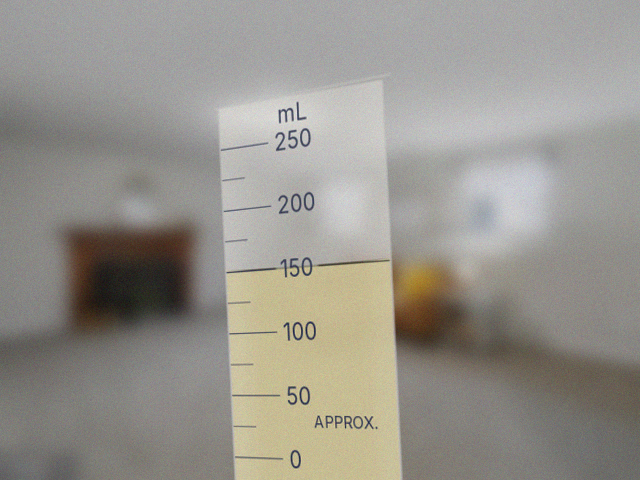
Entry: 150 mL
